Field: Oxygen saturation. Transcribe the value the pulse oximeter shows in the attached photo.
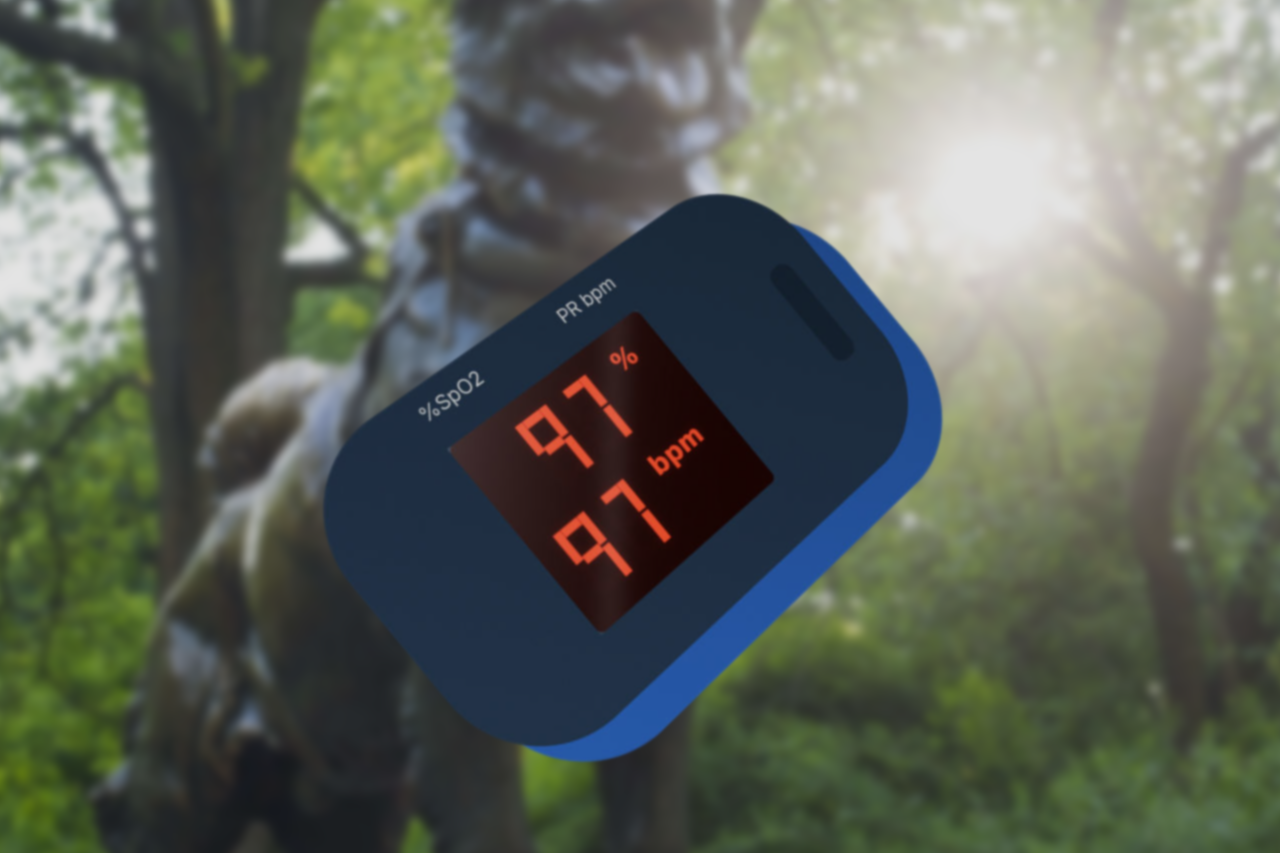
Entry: 97 %
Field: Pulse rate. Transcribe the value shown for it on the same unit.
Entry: 97 bpm
